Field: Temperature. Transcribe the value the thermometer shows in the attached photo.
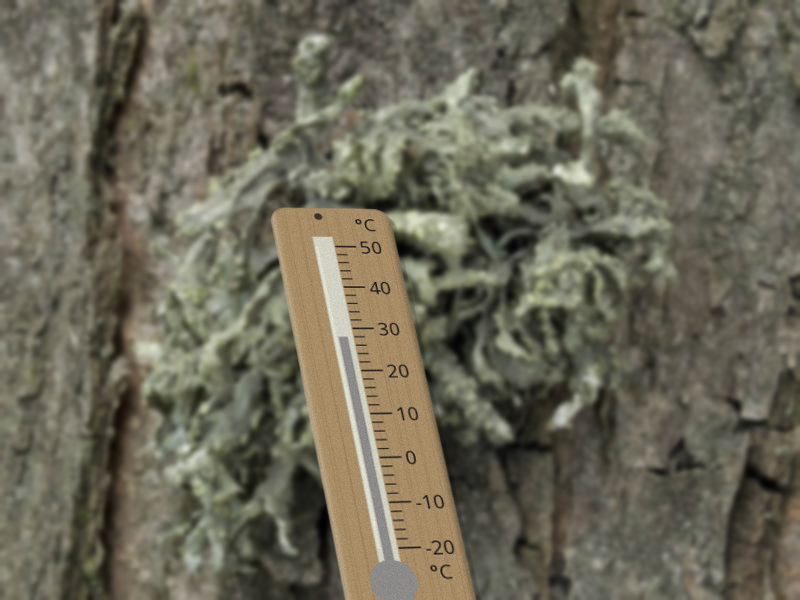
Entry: 28 °C
